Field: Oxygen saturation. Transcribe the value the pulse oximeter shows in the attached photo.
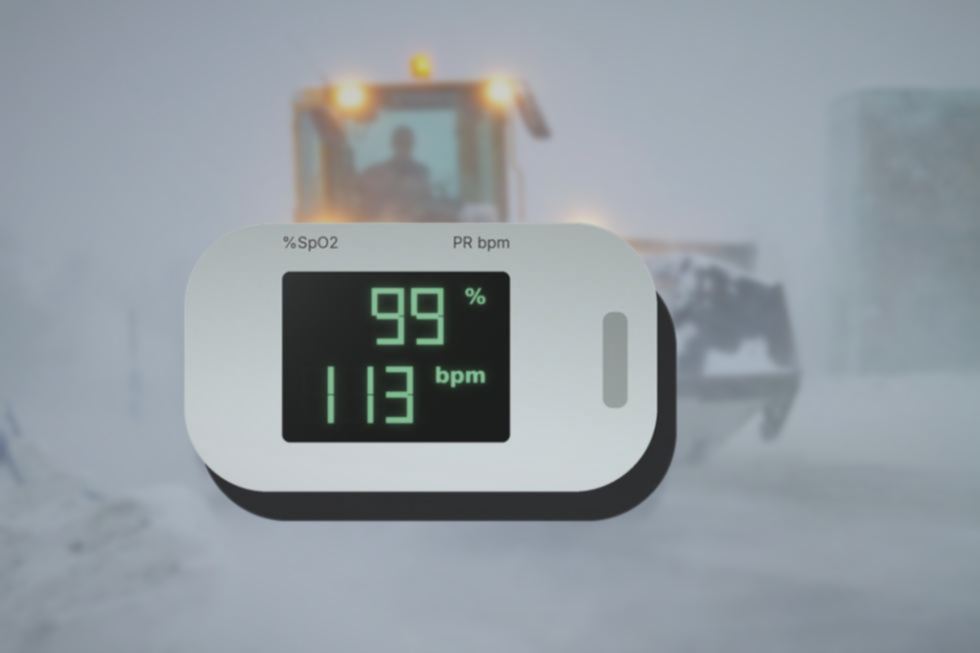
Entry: 99 %
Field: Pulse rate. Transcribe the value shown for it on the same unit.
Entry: 113 bpm
